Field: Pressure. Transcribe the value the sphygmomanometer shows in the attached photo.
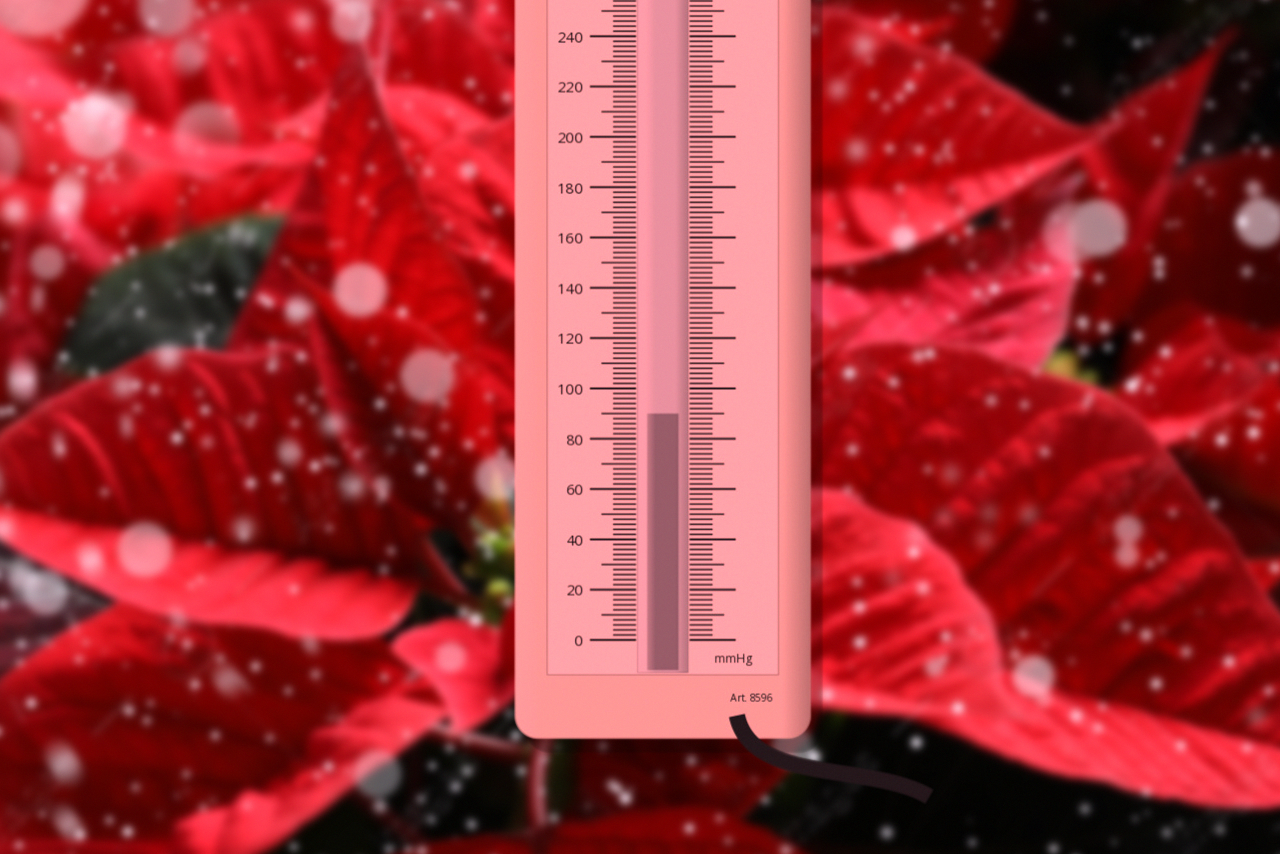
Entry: 90 mmHg
